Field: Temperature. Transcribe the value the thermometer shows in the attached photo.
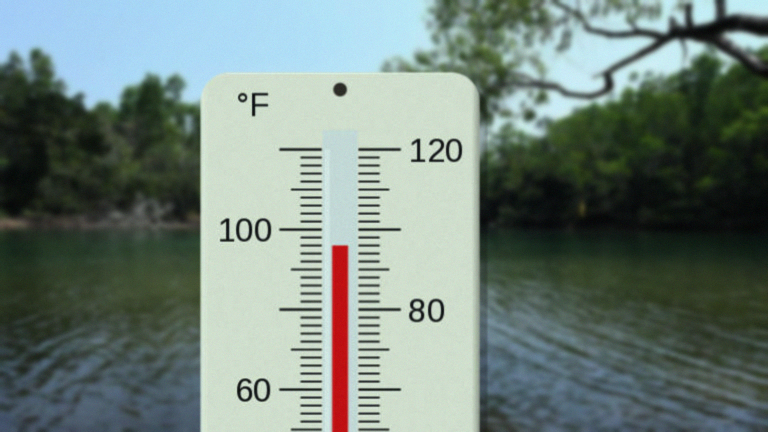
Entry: 96 °F
